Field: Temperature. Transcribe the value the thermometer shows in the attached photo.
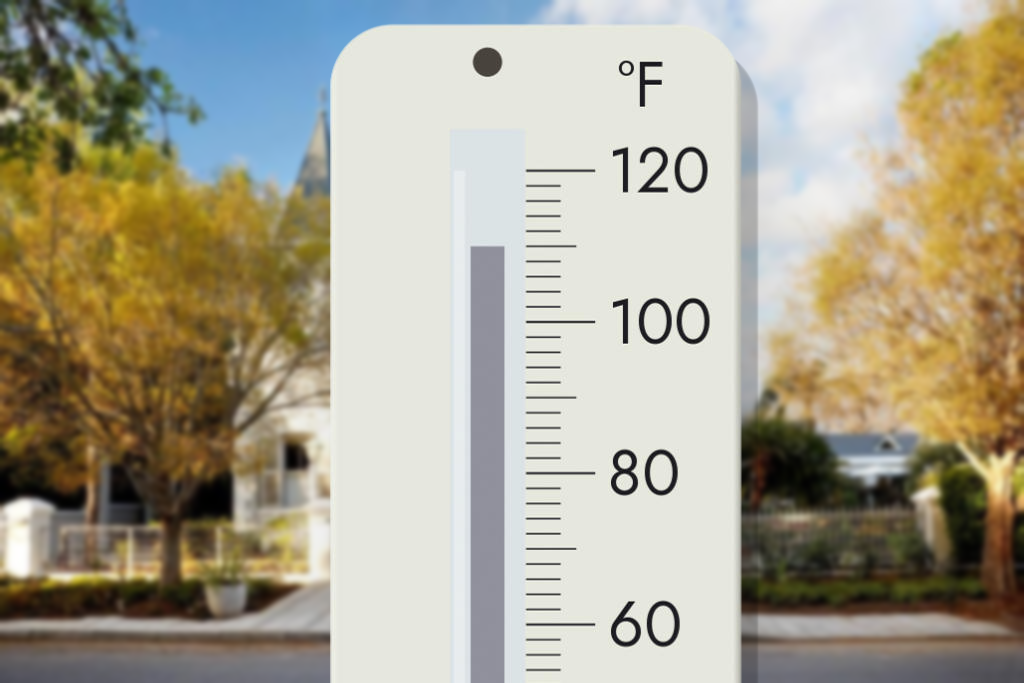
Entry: 110 °F
